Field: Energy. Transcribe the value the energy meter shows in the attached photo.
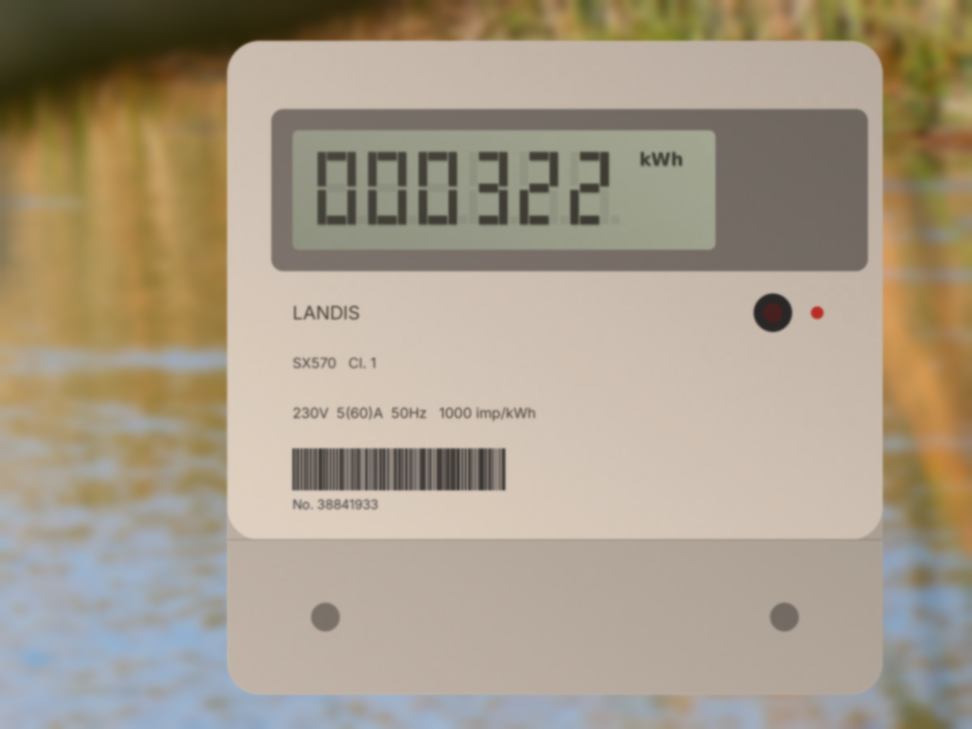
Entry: 322 kWh
